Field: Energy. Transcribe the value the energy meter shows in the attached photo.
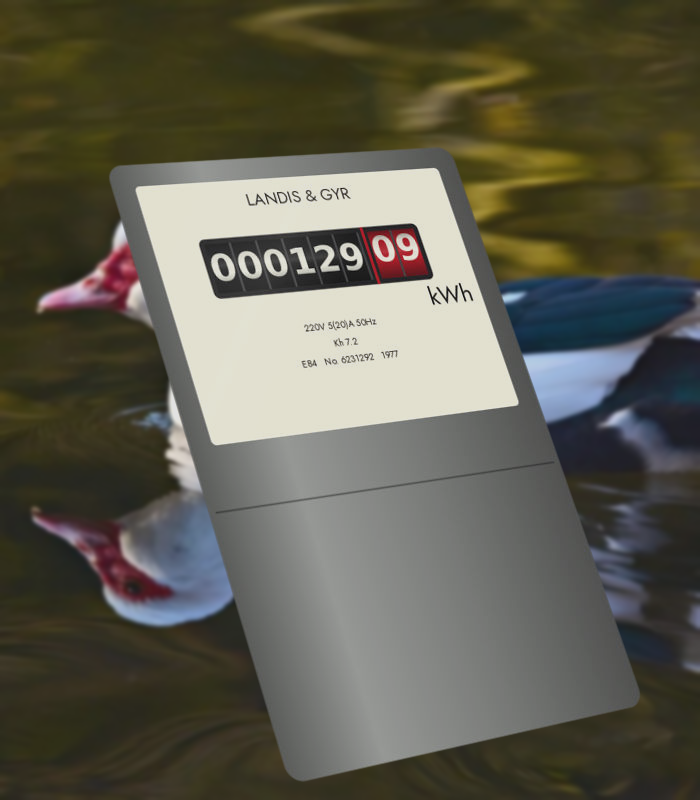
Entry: 129.09 kWh
